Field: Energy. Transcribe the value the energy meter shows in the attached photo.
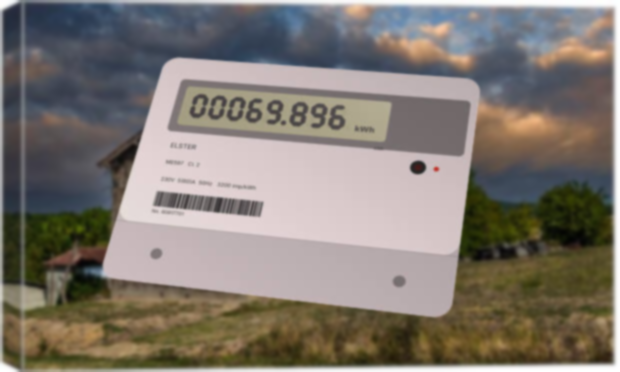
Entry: 69.896 kWh
